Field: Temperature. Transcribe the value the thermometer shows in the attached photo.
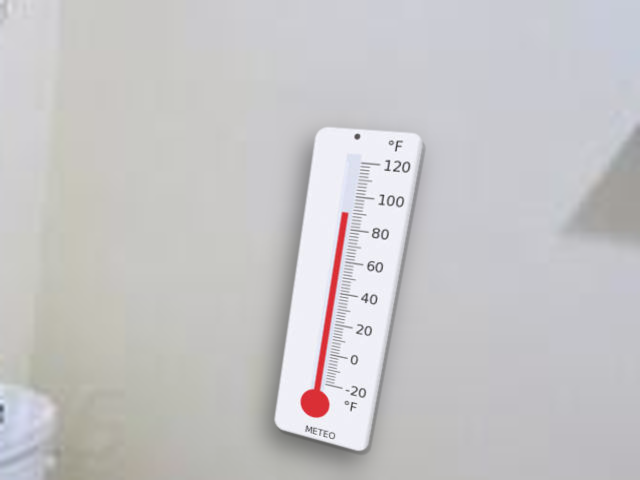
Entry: 90 °F
